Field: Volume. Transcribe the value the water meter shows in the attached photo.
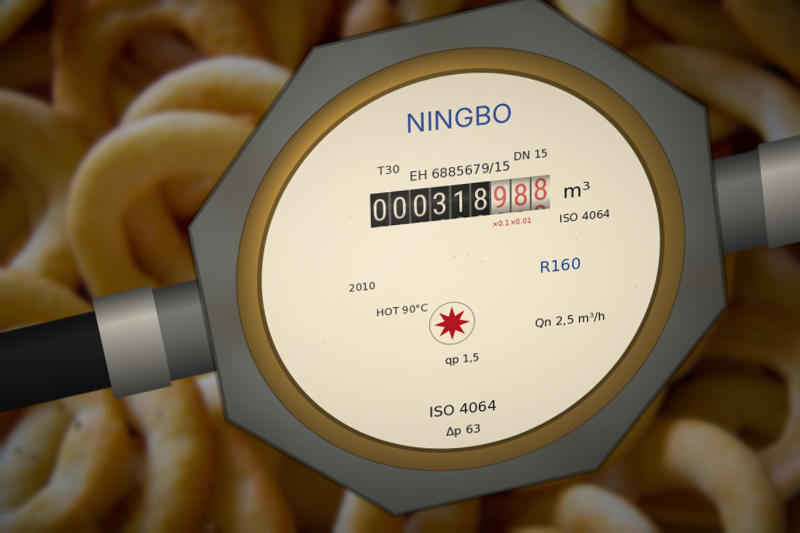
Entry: 318.988 m³
